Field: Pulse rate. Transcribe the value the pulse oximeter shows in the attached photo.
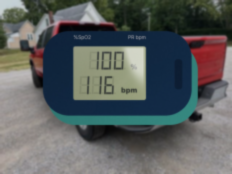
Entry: 116 bpm
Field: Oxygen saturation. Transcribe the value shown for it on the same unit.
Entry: 100 %
